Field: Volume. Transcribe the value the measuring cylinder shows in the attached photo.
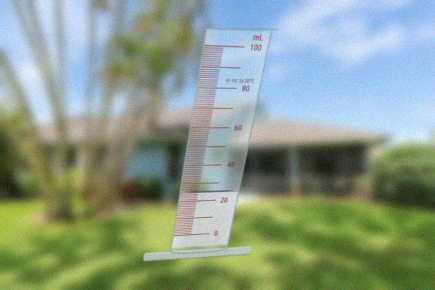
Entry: 25 mL
